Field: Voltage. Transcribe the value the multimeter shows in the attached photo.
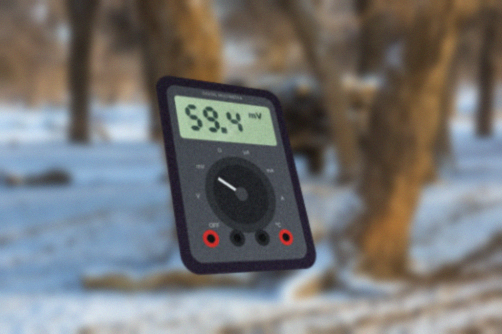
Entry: 59.4 mV
